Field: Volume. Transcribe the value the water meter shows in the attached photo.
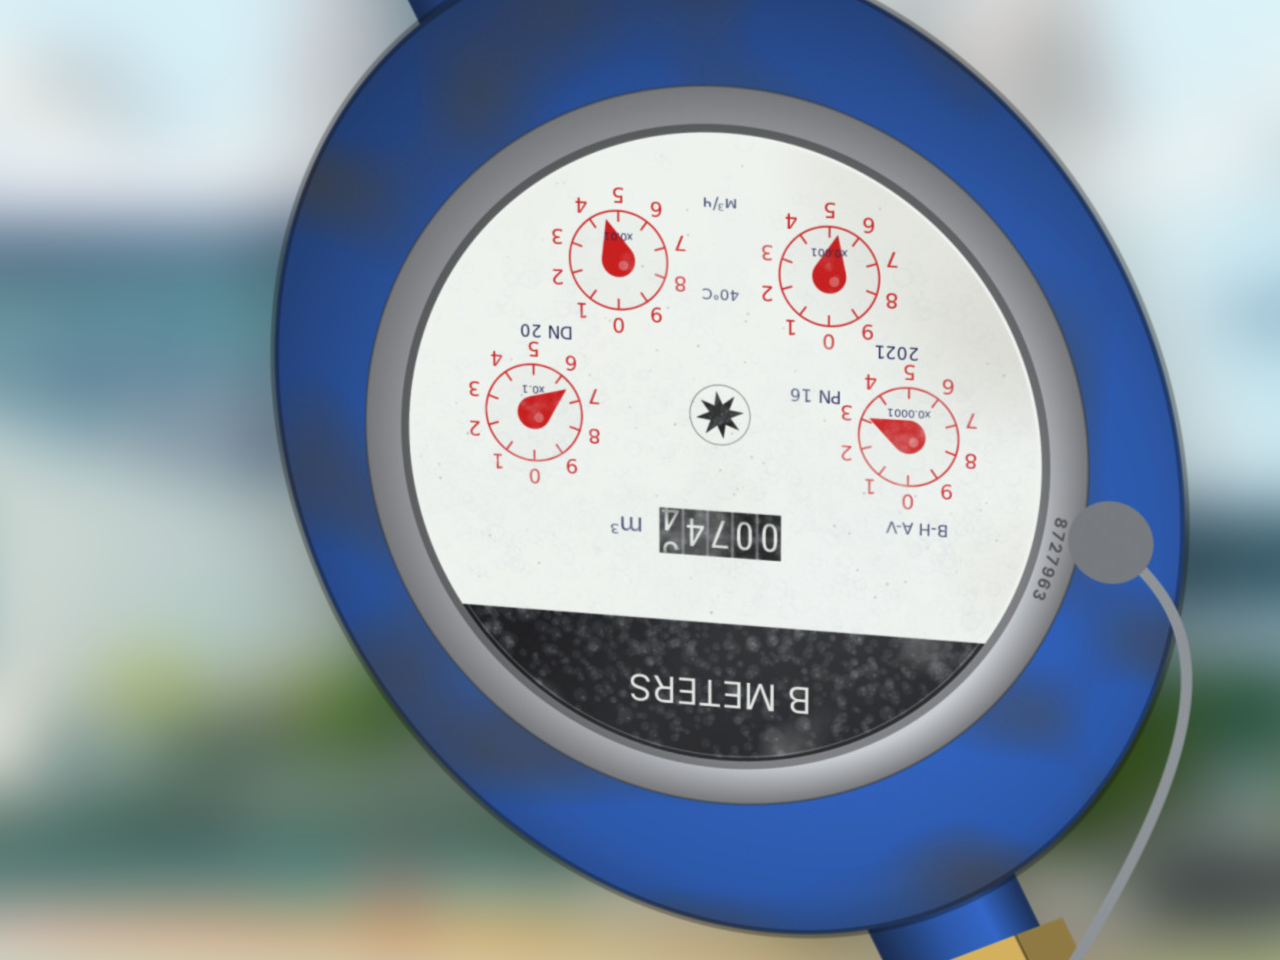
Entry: 743.6453 m³
